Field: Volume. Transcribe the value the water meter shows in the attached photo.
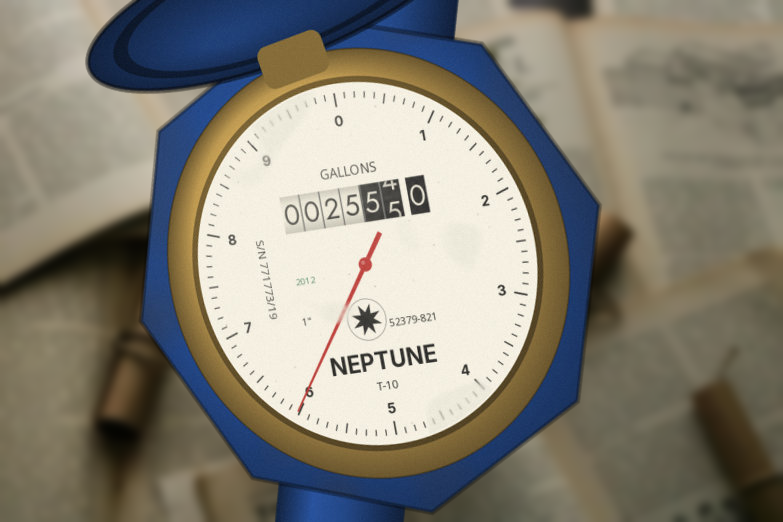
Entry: 25546.0 gal
